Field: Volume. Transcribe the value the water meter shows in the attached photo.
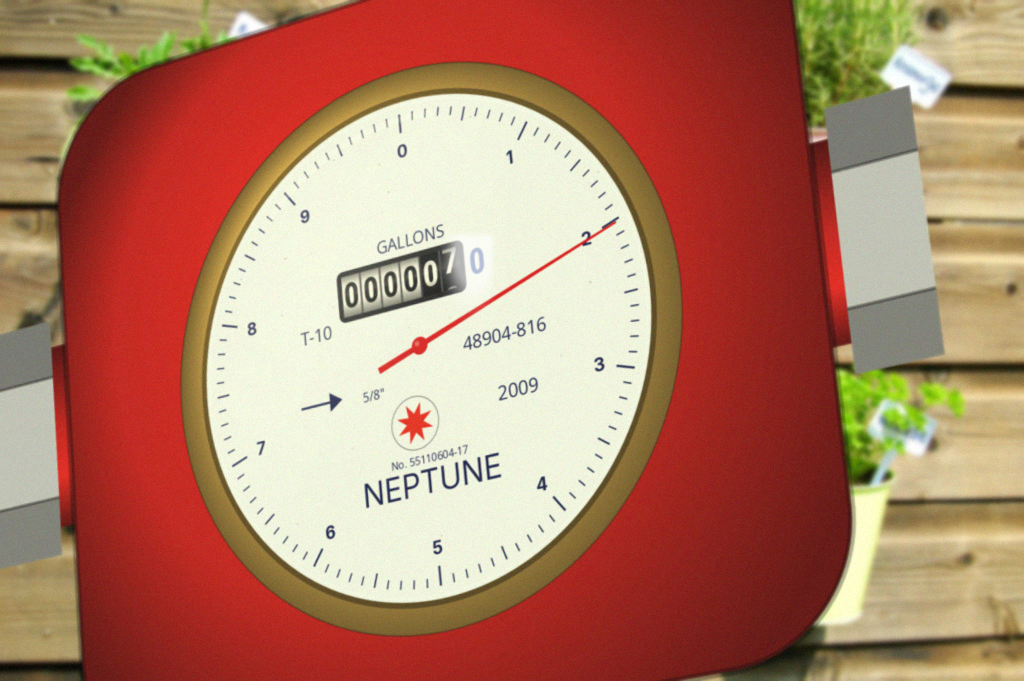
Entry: 72.0 gal
